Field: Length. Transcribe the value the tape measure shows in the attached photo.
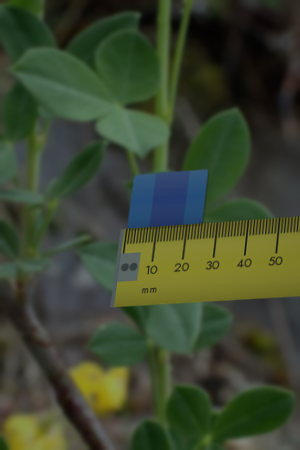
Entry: 25 mm
